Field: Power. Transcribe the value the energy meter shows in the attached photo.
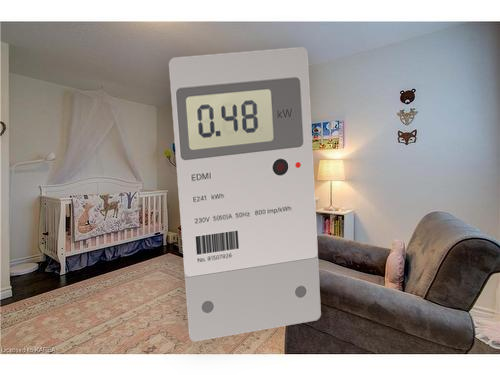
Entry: 0.48 kW
